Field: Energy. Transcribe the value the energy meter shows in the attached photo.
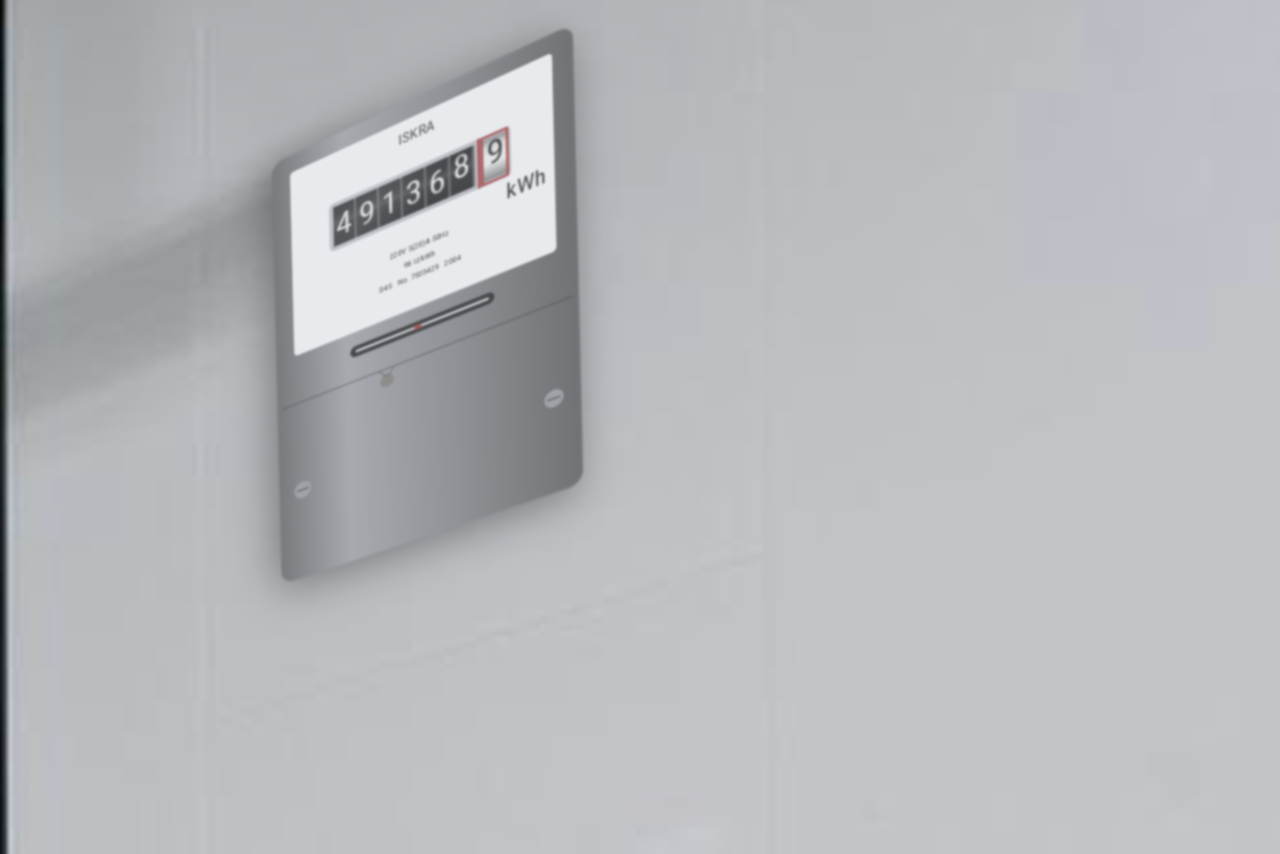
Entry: 491368.9 kWh
